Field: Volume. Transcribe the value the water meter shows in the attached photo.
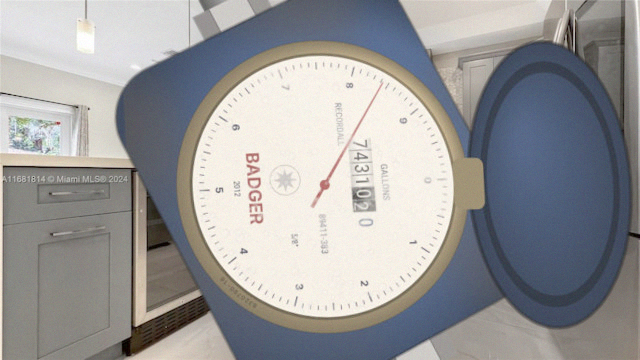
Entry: 7431018.4 gal
